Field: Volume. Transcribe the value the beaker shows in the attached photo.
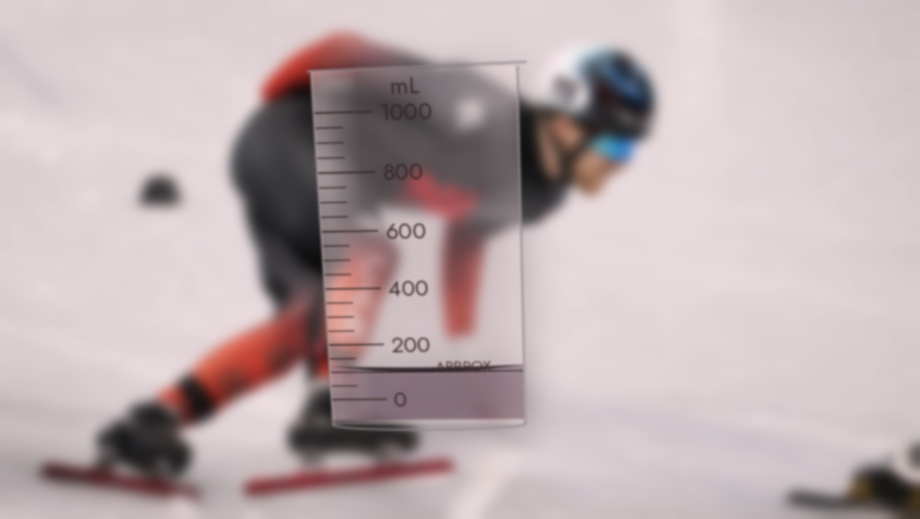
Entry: 100 mL
